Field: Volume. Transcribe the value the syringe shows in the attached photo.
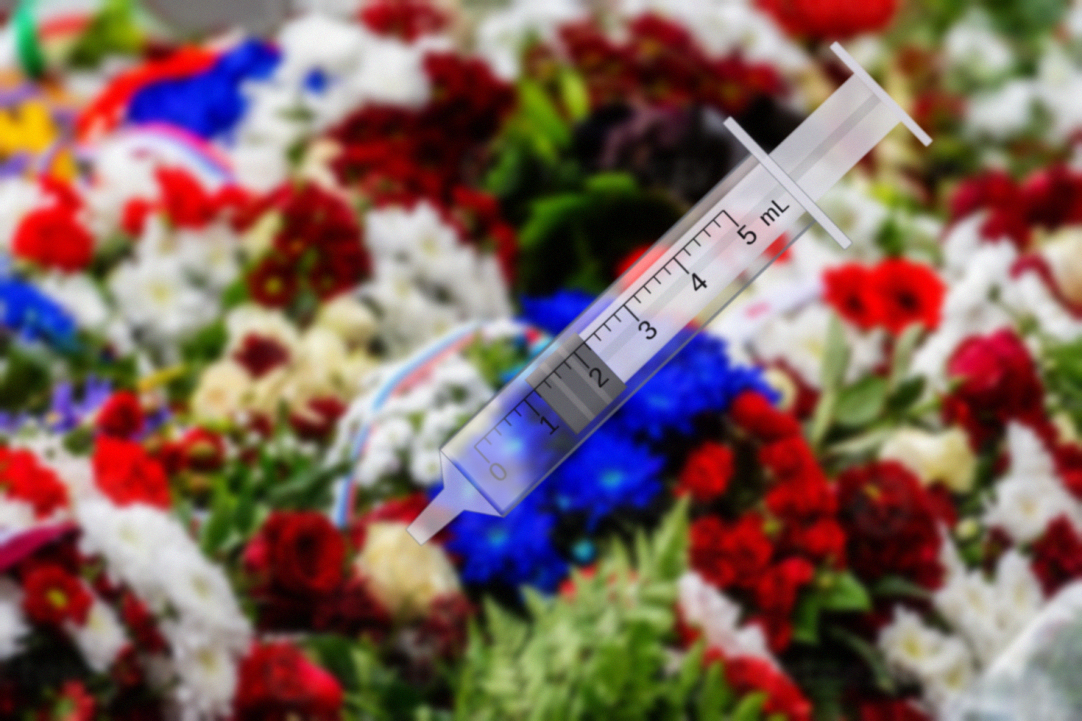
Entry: 1.2 mL
